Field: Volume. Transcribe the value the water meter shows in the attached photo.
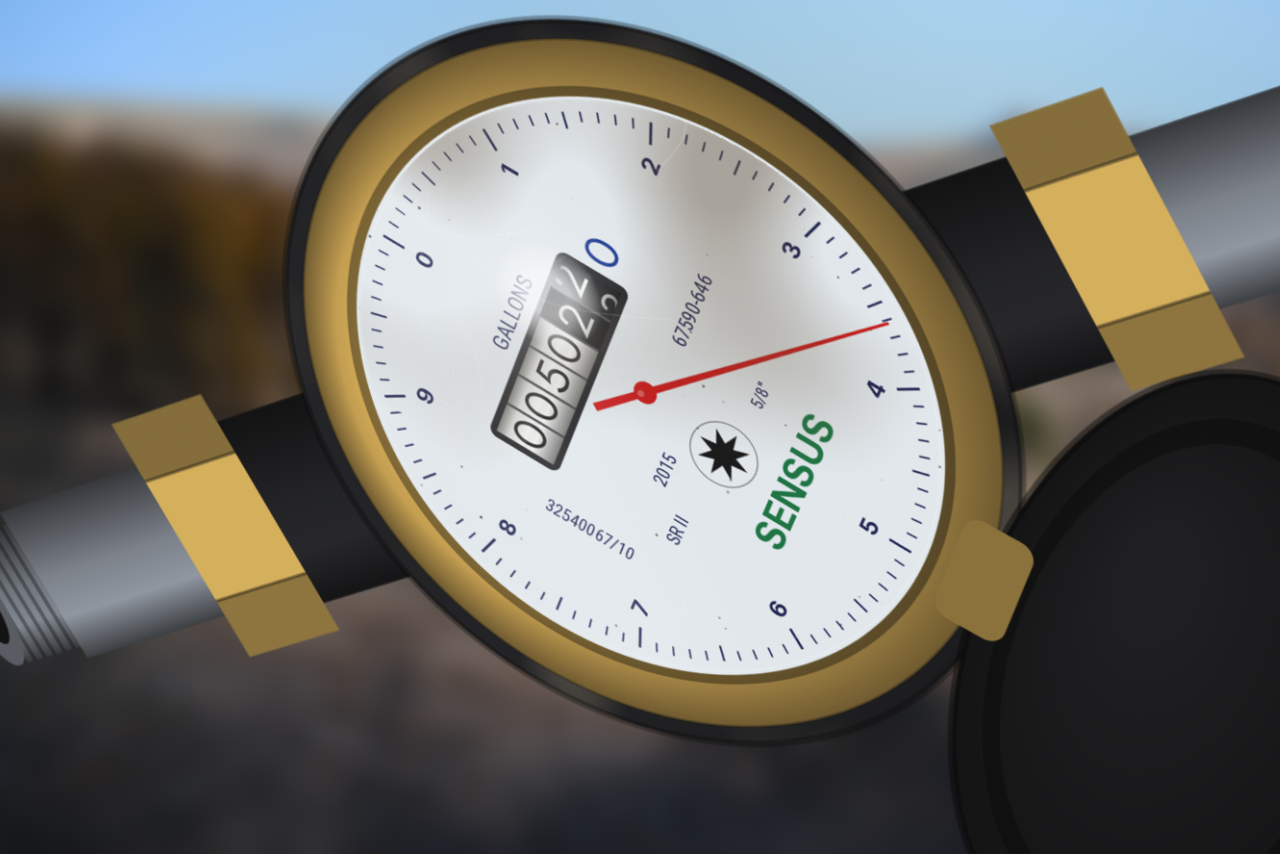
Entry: 50223.6 gal
